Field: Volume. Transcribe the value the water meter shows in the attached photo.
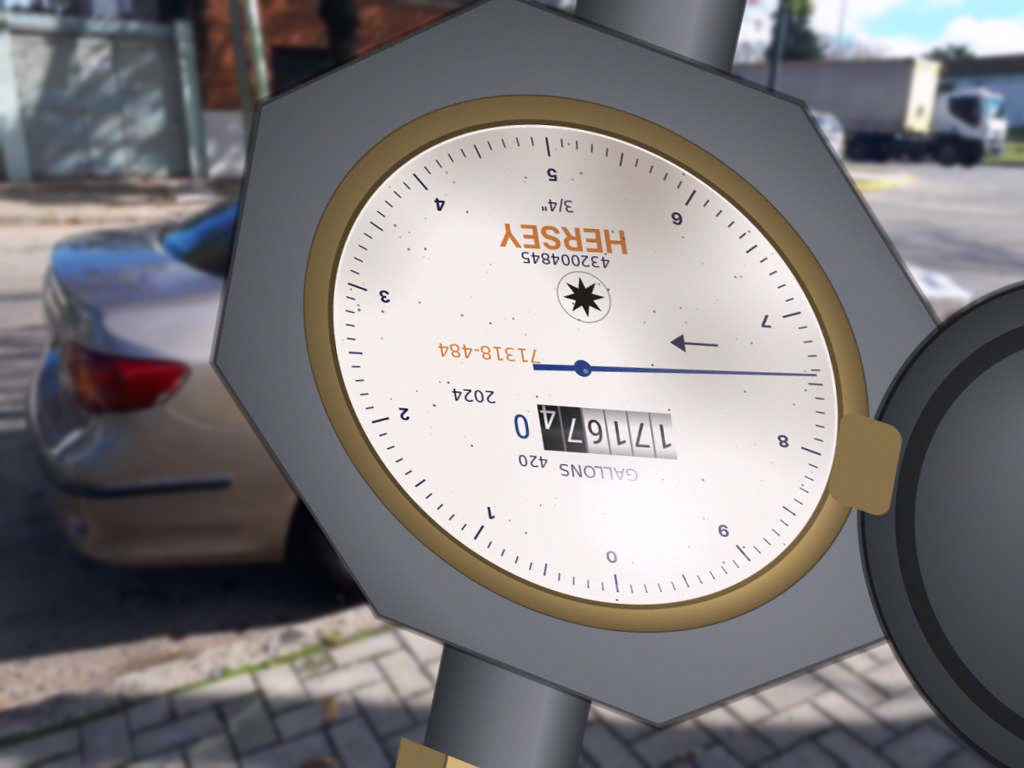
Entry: 1716737.4 gal
